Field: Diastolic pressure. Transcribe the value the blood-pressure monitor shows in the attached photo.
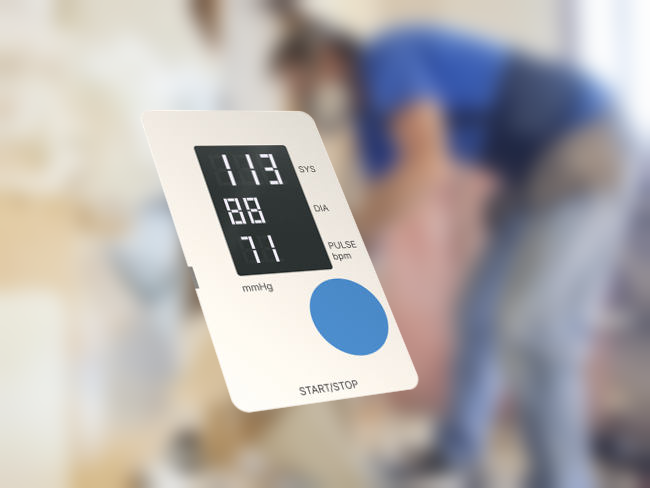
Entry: 88 mmHg
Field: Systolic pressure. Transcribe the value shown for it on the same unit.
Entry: 113 mmHg
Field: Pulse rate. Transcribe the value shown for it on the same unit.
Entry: 71 bpm
